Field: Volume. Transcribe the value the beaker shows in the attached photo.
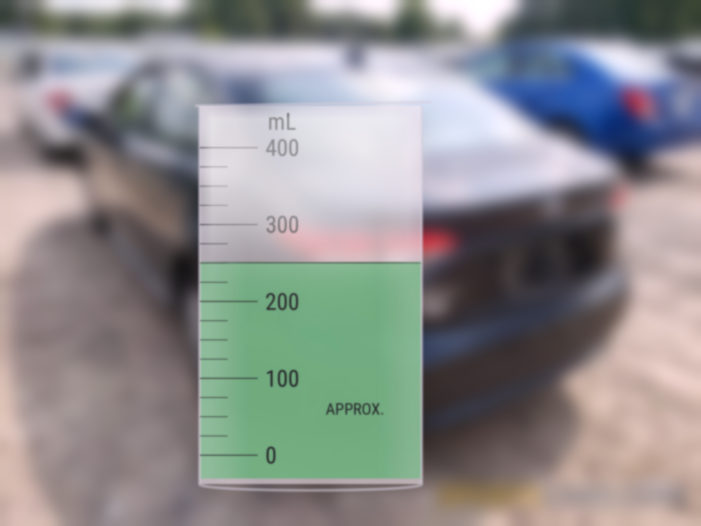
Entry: 250 mL
